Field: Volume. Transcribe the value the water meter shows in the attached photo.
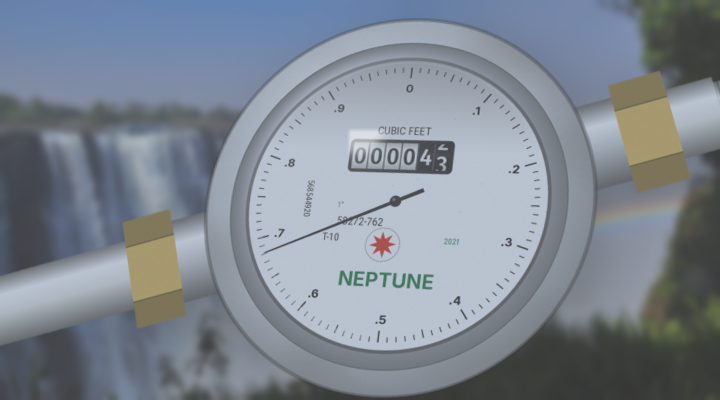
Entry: 42.68 ft³
